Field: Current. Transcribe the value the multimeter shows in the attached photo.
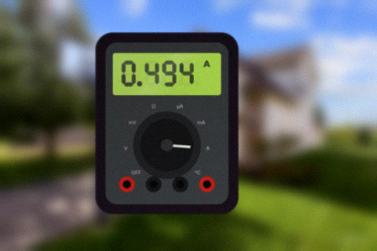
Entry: 0.494 A
